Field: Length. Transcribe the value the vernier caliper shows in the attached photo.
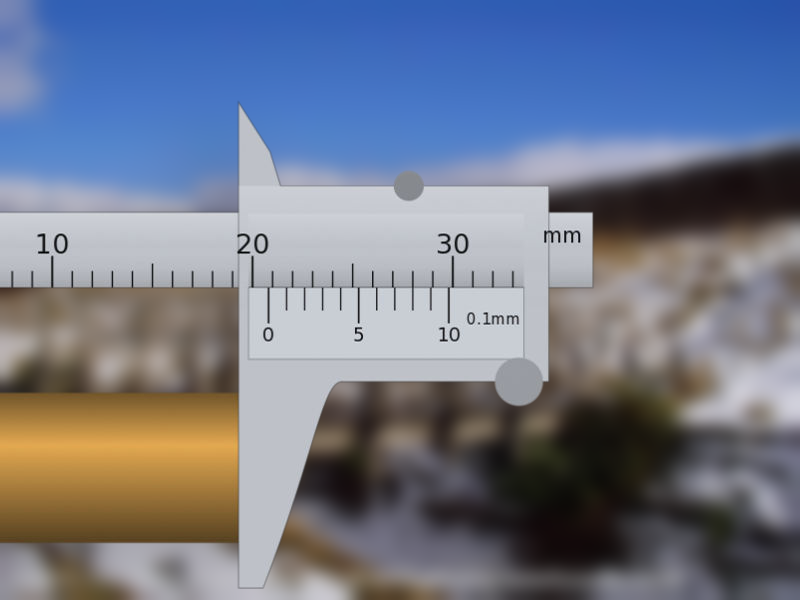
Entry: 20.8 mm
